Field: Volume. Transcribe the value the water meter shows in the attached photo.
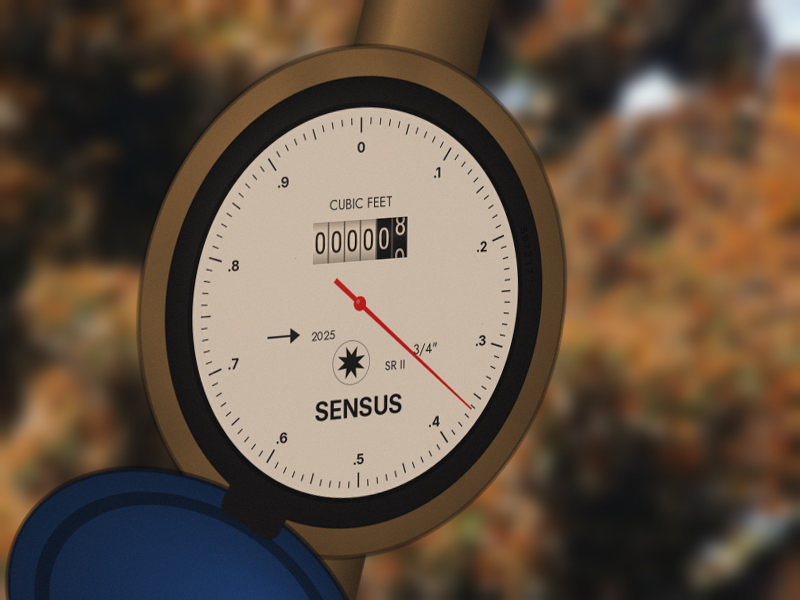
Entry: 8.36 ft³
